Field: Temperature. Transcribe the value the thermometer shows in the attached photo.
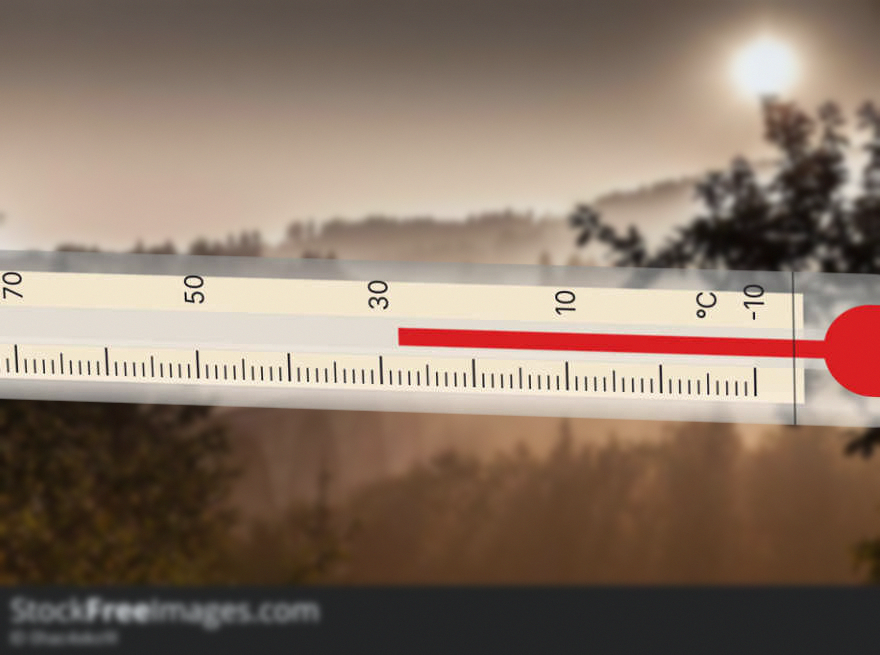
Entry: 28 °C
